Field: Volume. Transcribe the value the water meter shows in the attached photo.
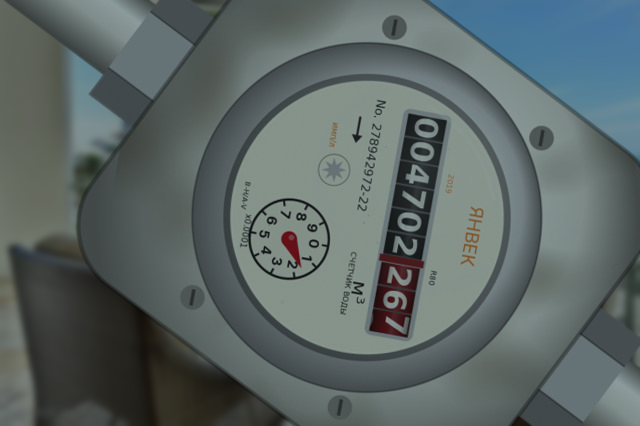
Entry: 4702.2671 m³
